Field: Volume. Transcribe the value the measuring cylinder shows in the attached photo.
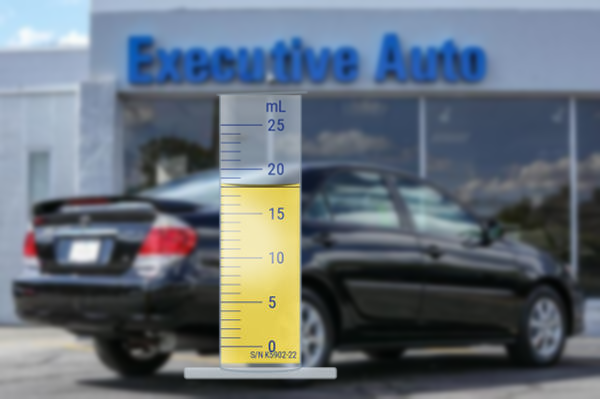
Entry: 18 mL
